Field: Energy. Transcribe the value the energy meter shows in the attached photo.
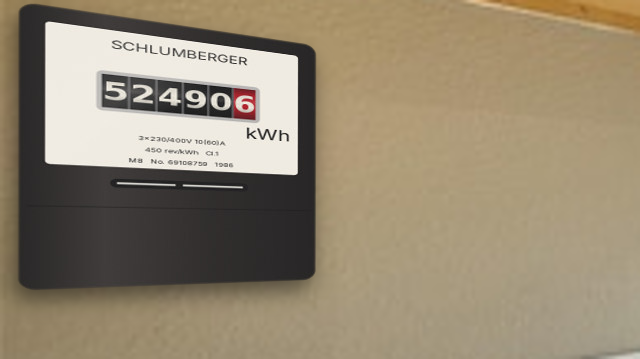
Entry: 52490.6 kWh
